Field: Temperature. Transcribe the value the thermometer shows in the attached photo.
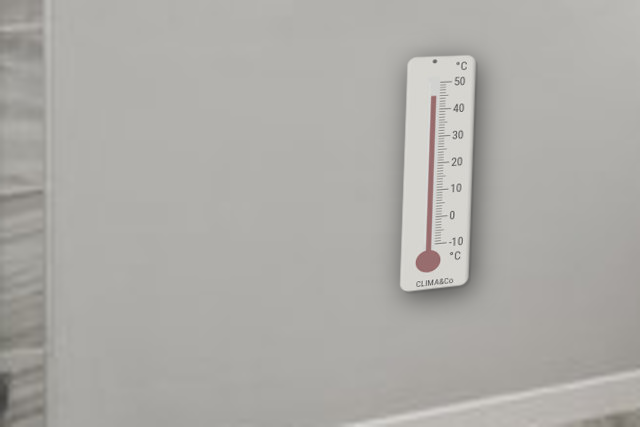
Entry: 45 °C
